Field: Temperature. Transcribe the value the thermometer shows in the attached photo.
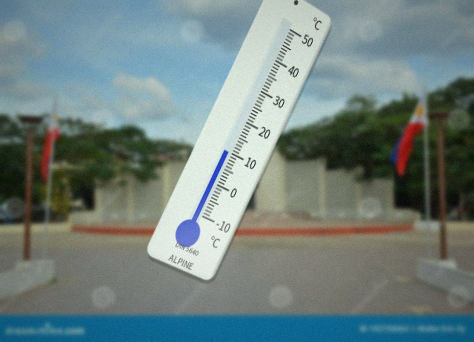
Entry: 10 °C
